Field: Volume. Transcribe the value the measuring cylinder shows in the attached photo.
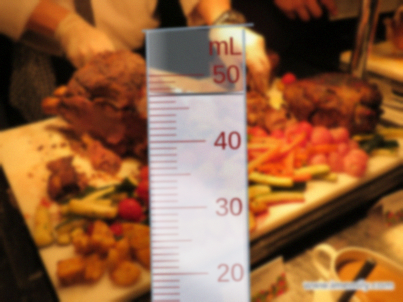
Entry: 47 mL
